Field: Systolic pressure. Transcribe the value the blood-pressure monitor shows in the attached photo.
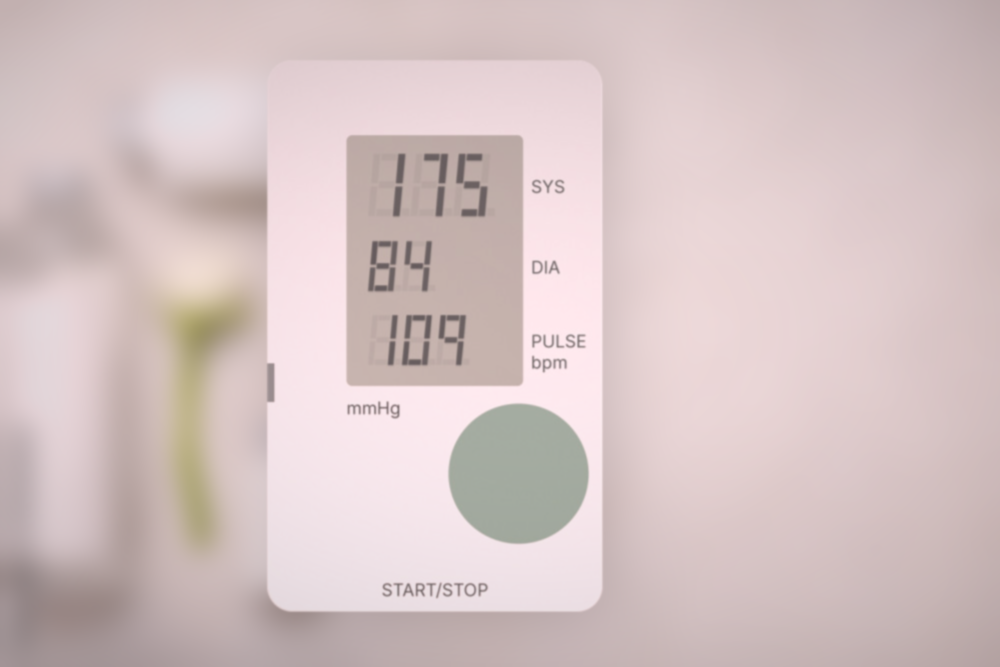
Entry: 175 mmHg
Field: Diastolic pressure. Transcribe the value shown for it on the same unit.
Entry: 84 mmHg
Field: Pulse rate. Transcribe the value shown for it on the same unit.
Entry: 109 bpm
